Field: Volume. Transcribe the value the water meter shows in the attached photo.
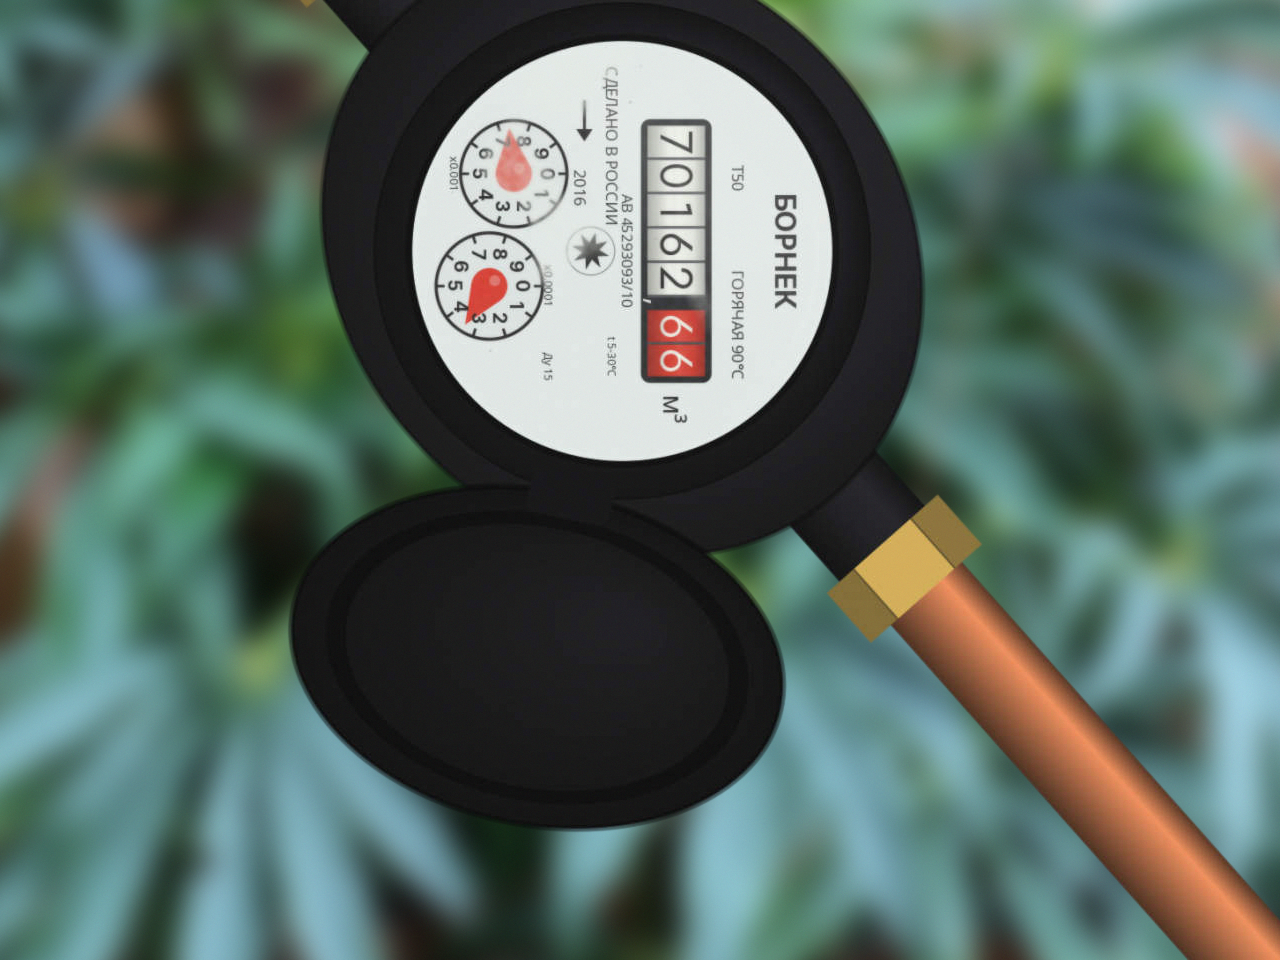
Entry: 70162.6673 m³
